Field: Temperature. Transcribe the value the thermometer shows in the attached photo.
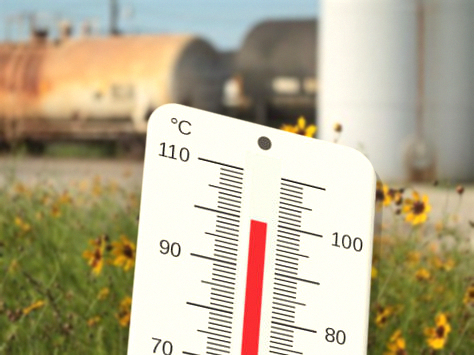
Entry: 100 °C
